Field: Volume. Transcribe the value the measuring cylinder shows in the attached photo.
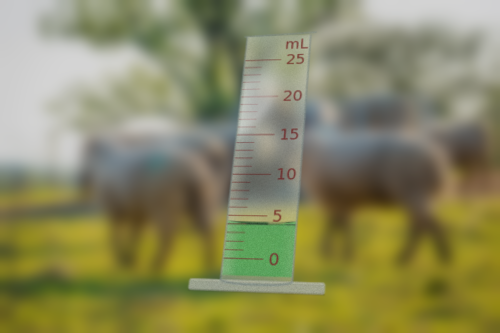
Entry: 4 mL
